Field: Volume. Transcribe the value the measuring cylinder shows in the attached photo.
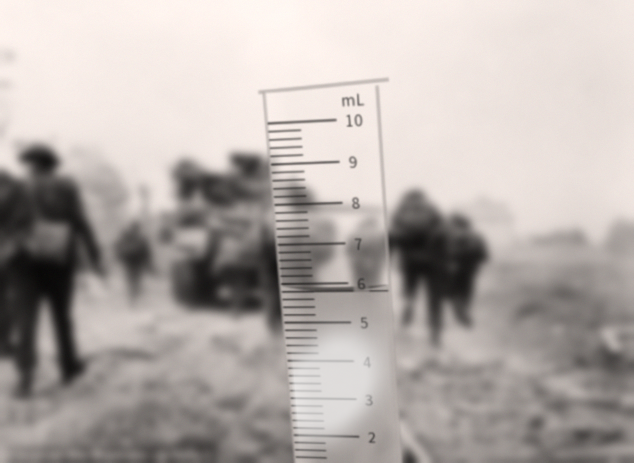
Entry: 5.8 mL
